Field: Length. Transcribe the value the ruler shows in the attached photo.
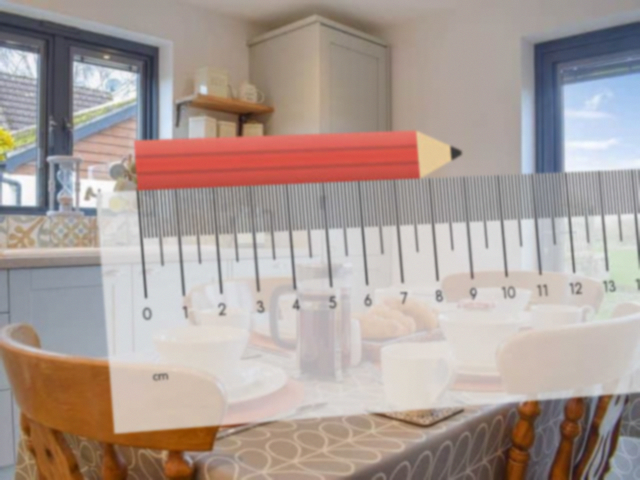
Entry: 9 cm
